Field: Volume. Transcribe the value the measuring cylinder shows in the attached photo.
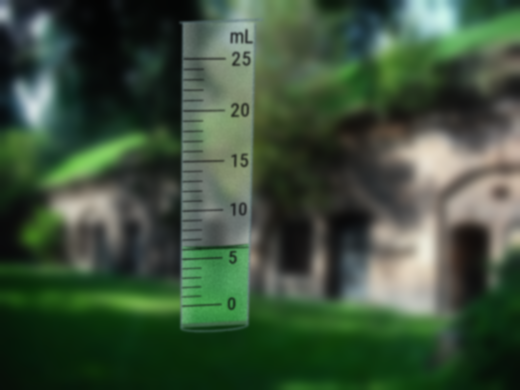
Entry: 6 mL
